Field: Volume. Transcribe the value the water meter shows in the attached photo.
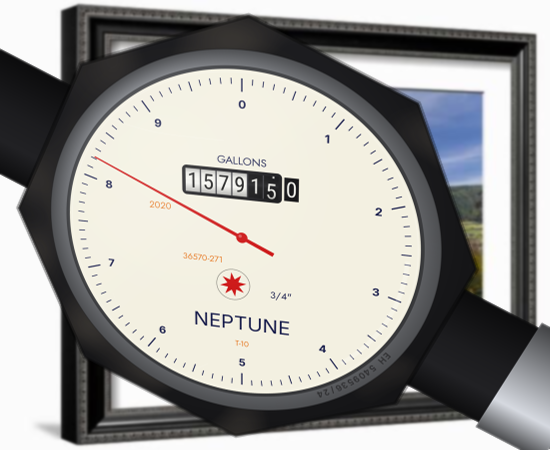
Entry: 1579148.2 gal
